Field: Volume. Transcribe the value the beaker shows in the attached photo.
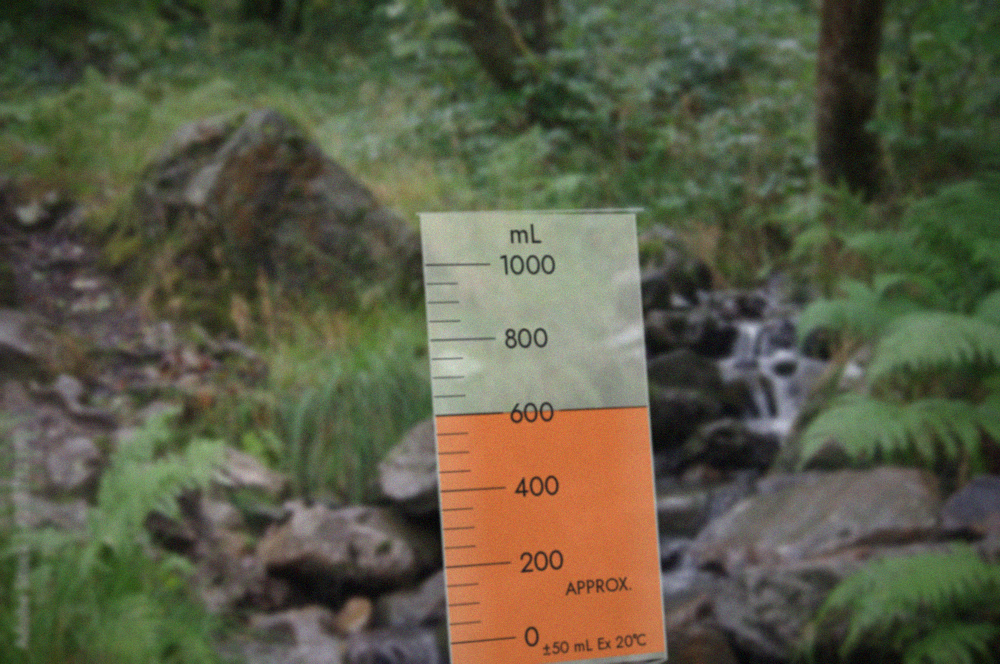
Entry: 600 mL
